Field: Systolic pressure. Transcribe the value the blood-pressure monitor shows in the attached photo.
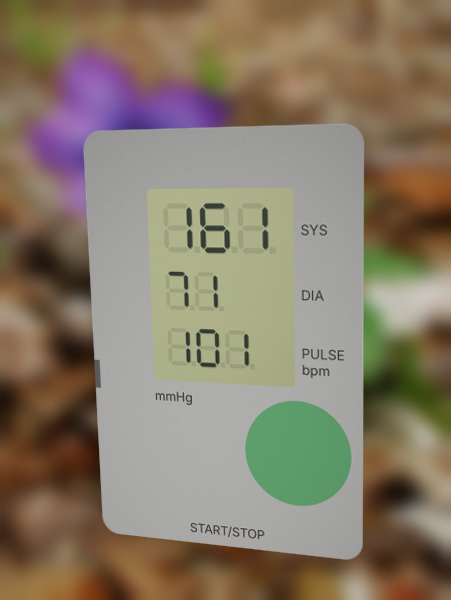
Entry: 161 mmHg
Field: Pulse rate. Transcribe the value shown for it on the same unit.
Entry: 101 bpm
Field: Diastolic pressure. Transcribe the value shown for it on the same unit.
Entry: 71 mmHg
